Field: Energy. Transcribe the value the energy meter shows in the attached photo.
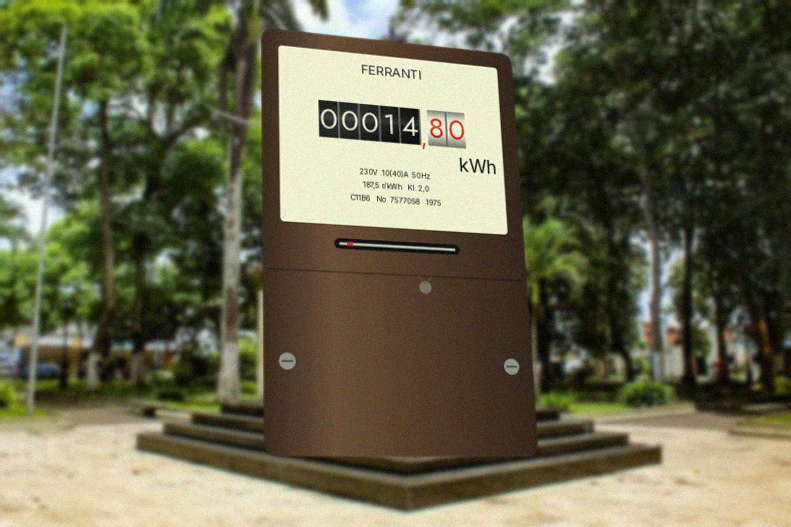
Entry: 14.80 kWh
